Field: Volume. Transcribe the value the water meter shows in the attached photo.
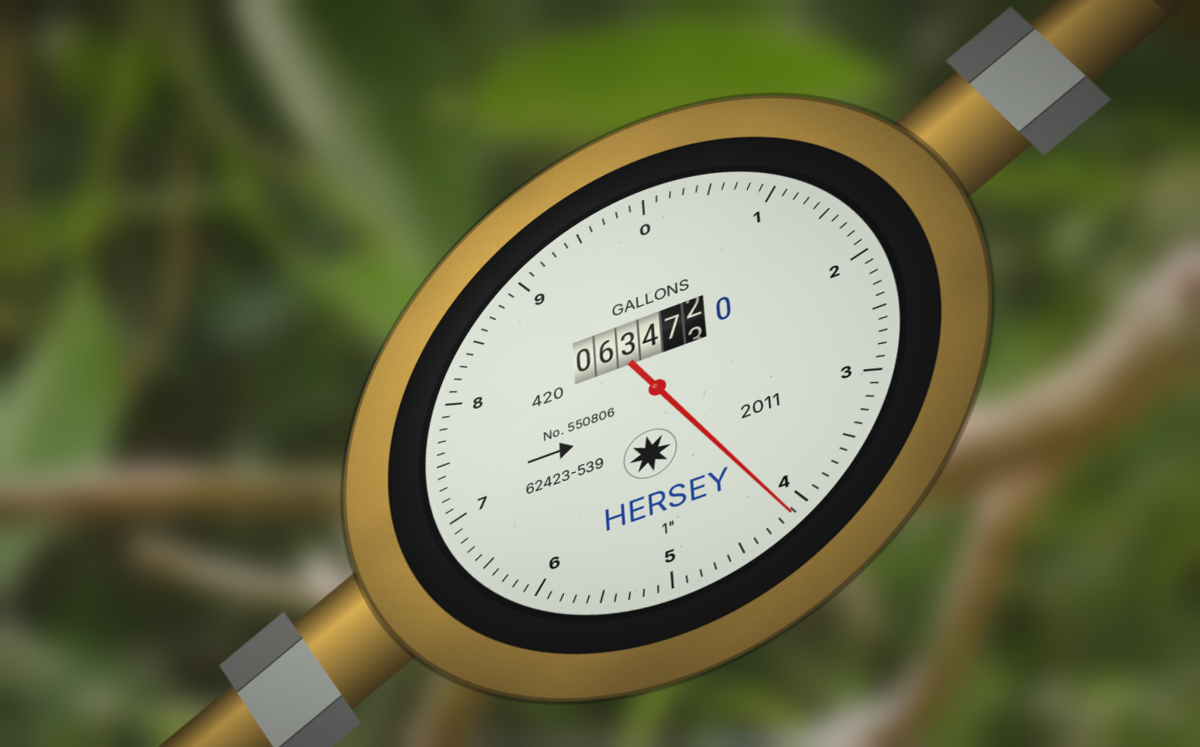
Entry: 634724.1 gal
